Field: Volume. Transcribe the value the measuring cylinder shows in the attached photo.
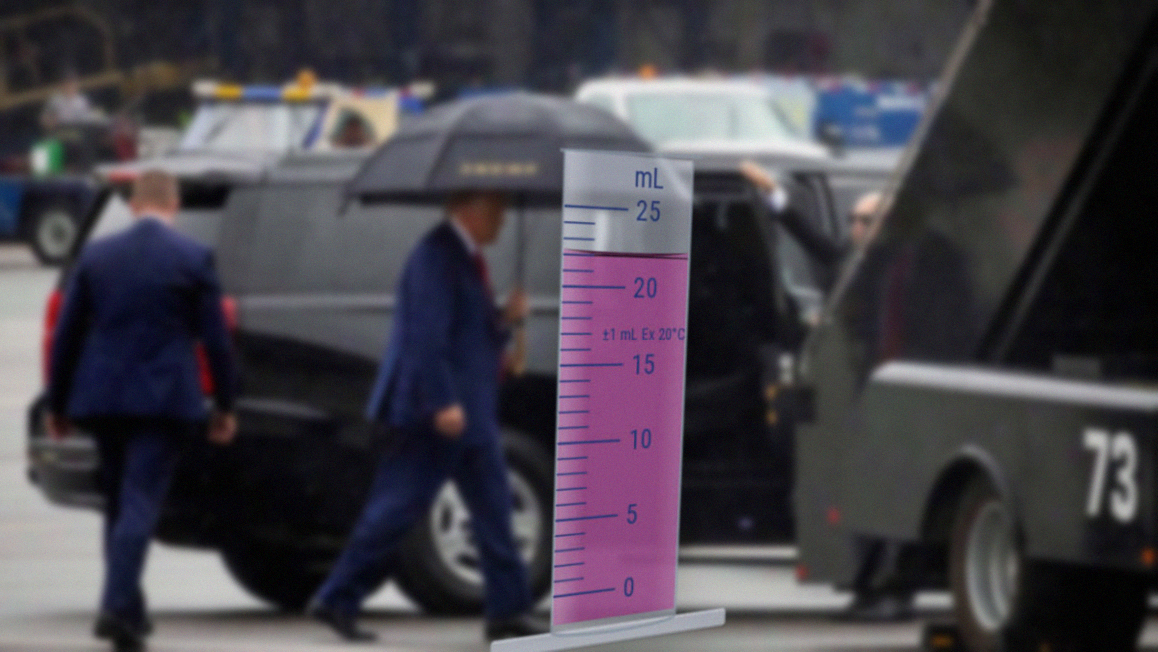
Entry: 22 mL
